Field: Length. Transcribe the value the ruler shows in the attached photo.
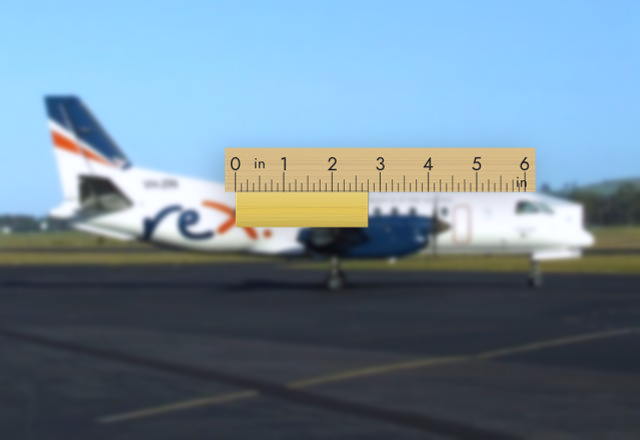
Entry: 2.75 in
